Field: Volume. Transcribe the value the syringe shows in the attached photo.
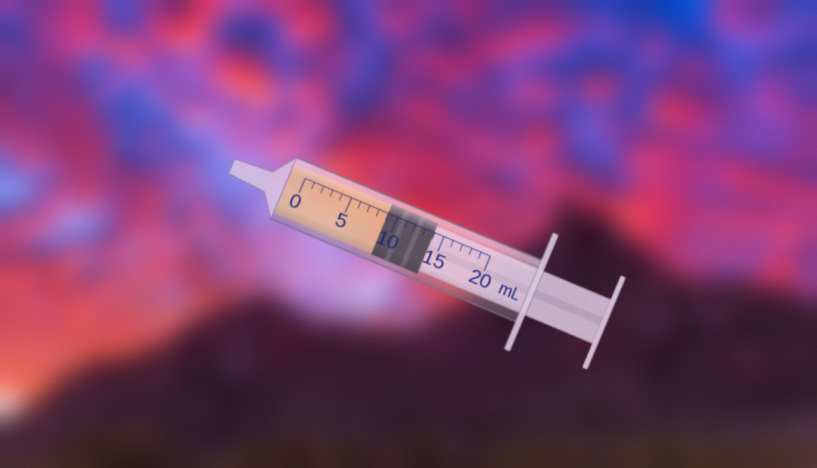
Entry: 9 mL
